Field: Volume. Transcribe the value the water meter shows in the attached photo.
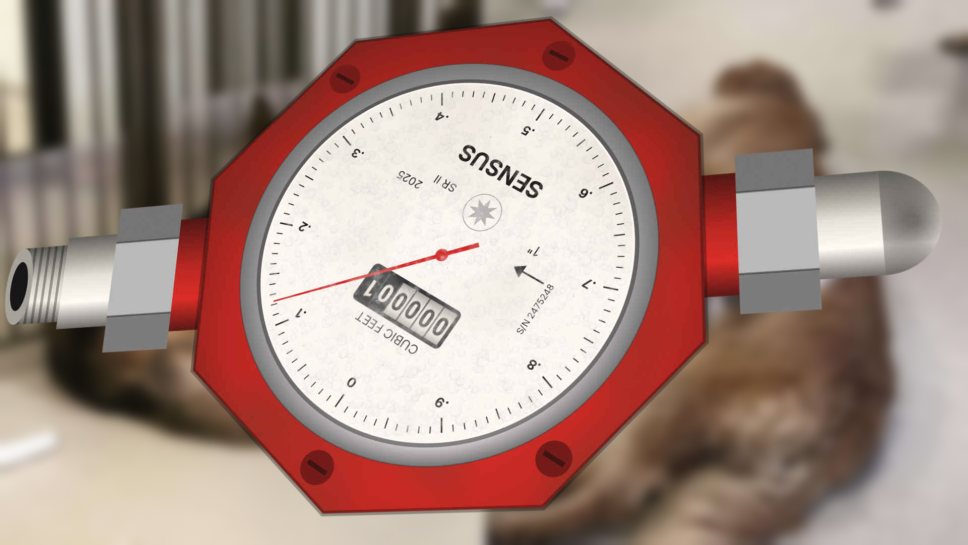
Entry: 1.12 ft³
